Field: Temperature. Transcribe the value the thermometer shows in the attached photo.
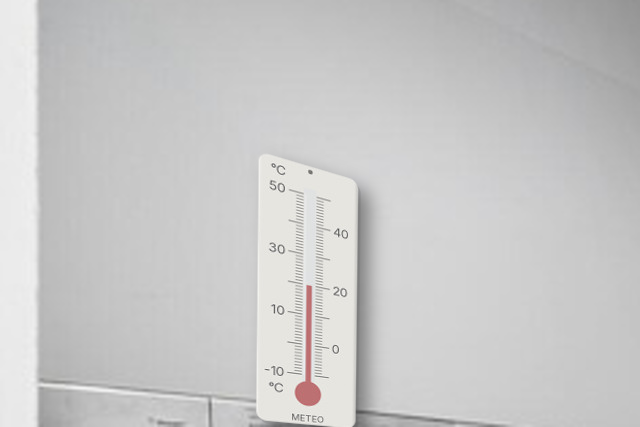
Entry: 20 °C
